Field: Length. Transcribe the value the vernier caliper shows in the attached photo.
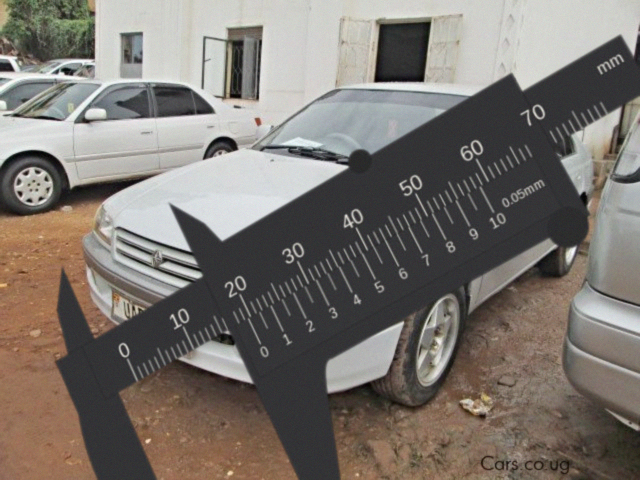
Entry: 19.6 mm
